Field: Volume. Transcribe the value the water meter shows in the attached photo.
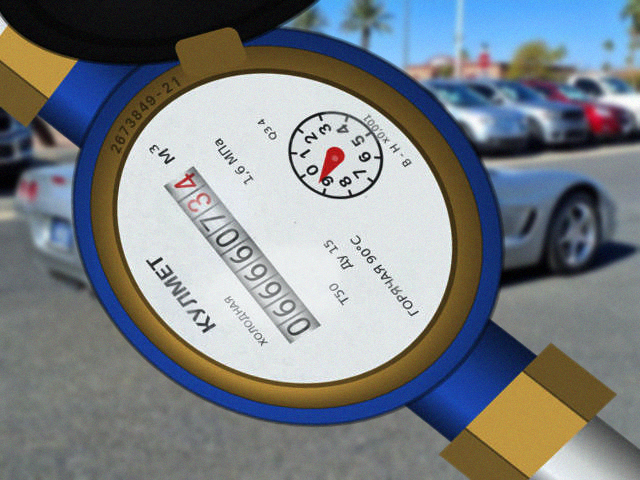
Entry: 666607.339 m³
